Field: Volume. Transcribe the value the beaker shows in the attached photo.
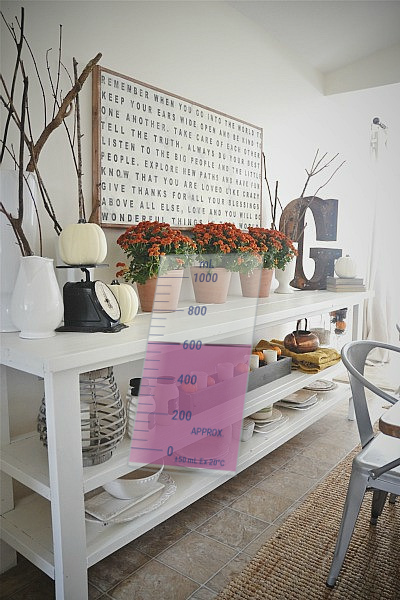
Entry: 600 mL
